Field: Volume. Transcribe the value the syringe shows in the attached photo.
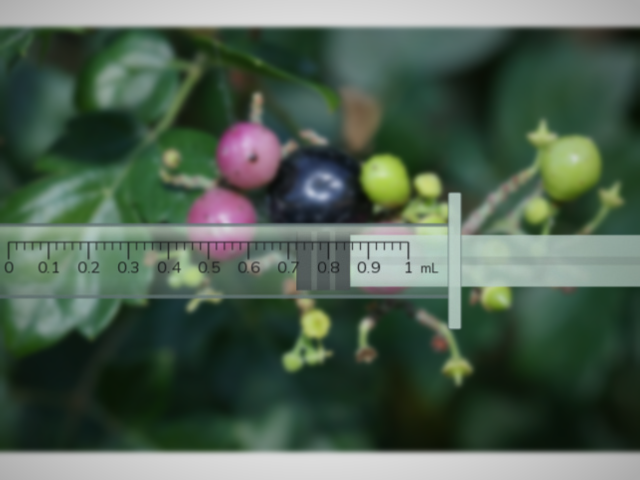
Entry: 0.72 mL
